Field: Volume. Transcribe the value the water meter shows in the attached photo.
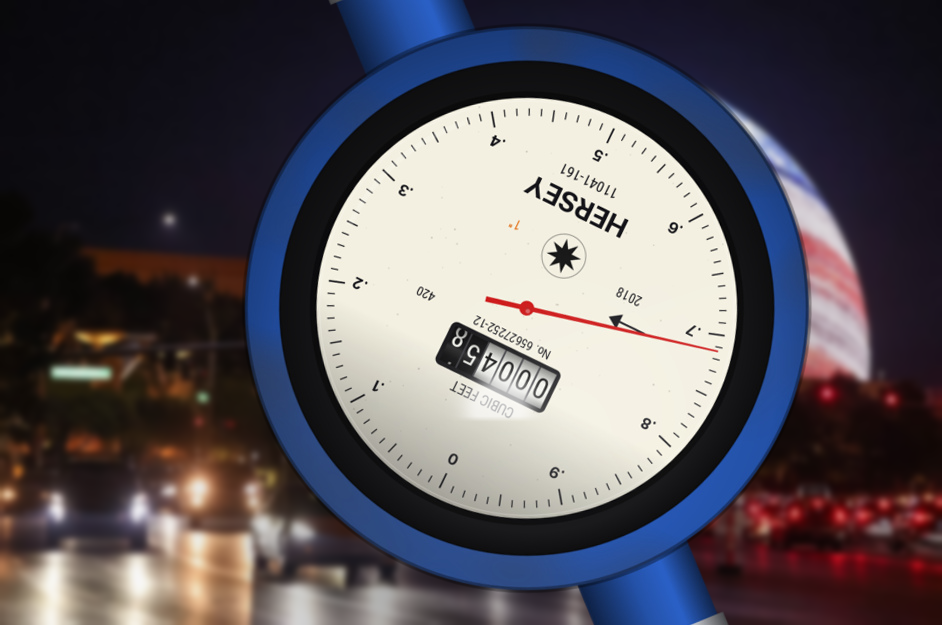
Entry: 457.71 ft³
